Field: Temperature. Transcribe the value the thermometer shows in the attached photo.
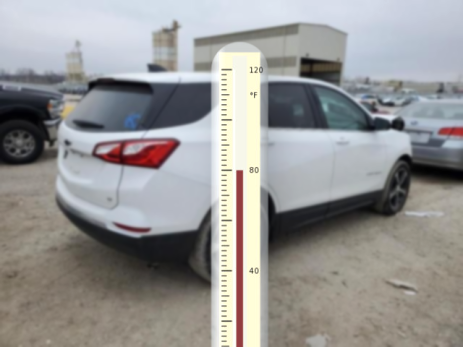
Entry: 80 °F
